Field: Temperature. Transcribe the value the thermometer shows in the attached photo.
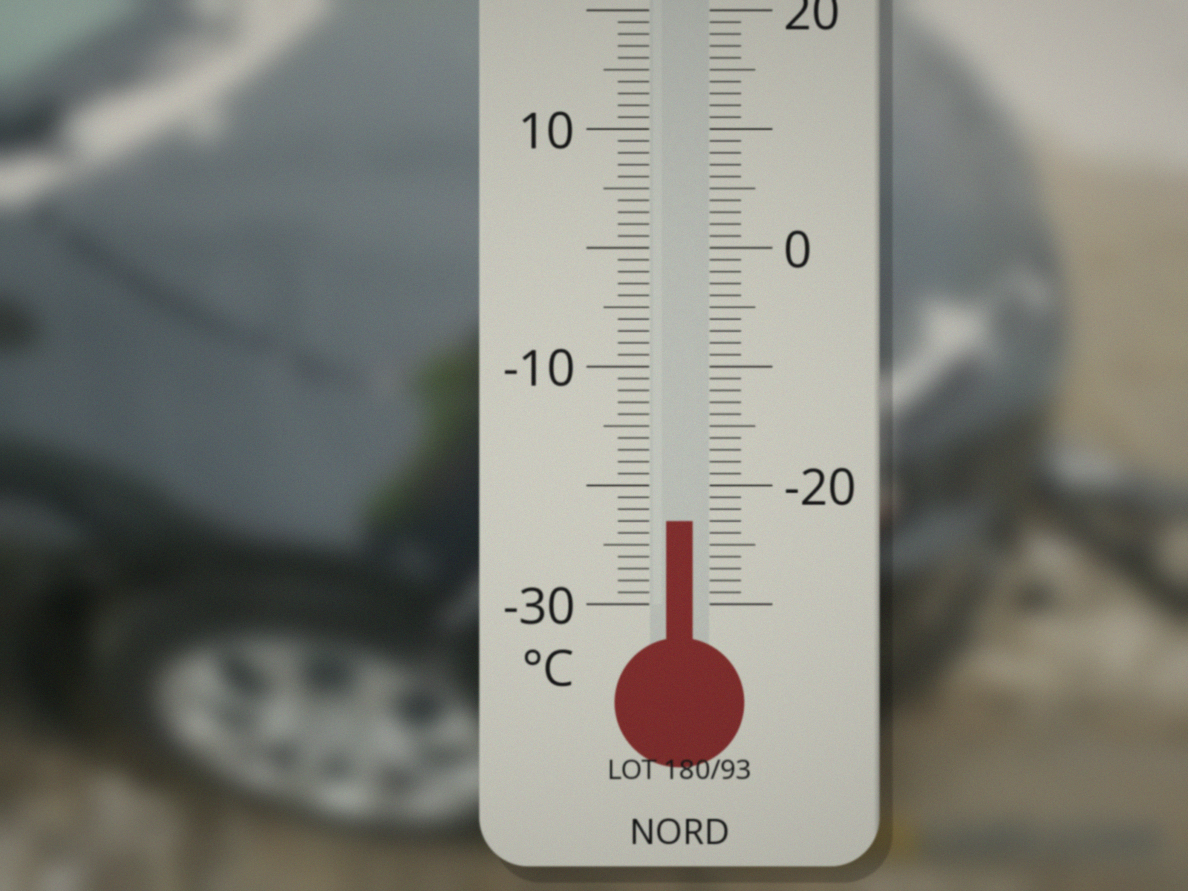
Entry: -23 °C
